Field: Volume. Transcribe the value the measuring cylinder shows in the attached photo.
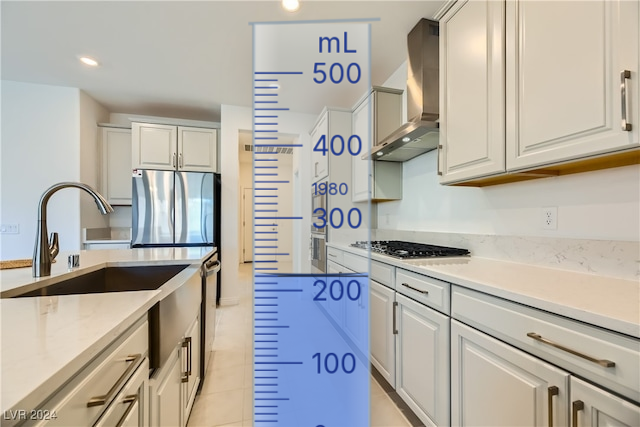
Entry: 220 mL
